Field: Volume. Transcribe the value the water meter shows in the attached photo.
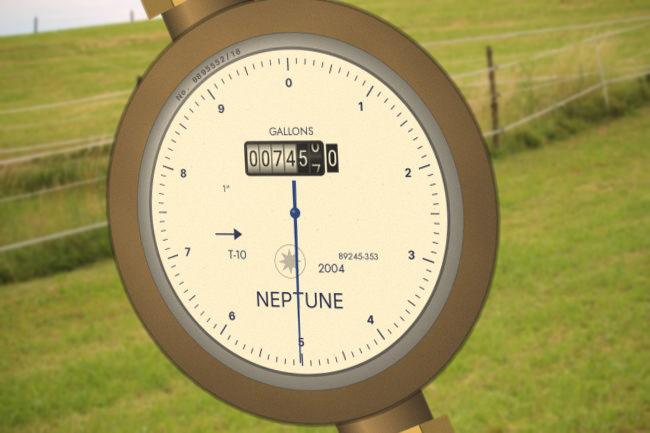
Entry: 74565.0 gal
